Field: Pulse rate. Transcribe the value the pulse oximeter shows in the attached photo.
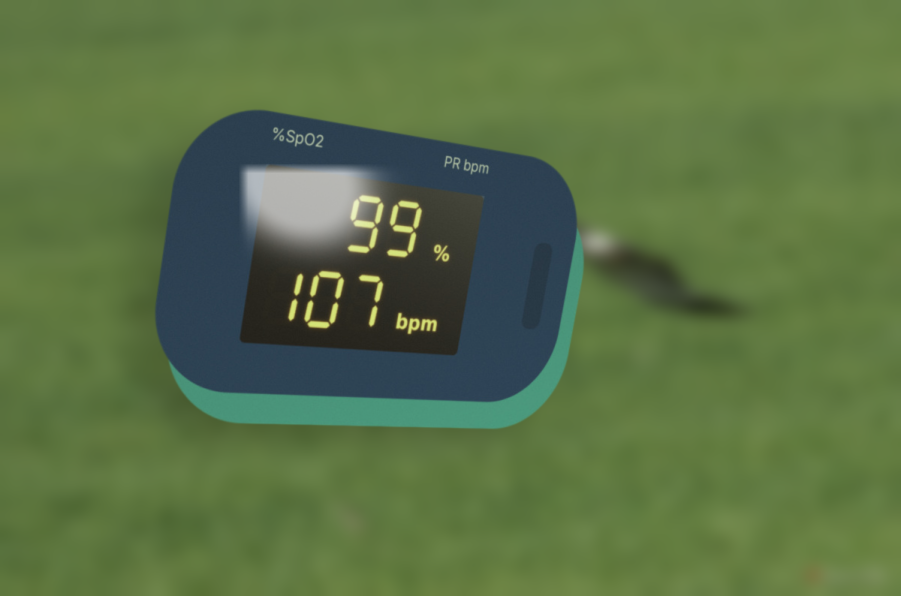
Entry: 107 bpm
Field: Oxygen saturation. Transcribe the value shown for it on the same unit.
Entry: 99 %
